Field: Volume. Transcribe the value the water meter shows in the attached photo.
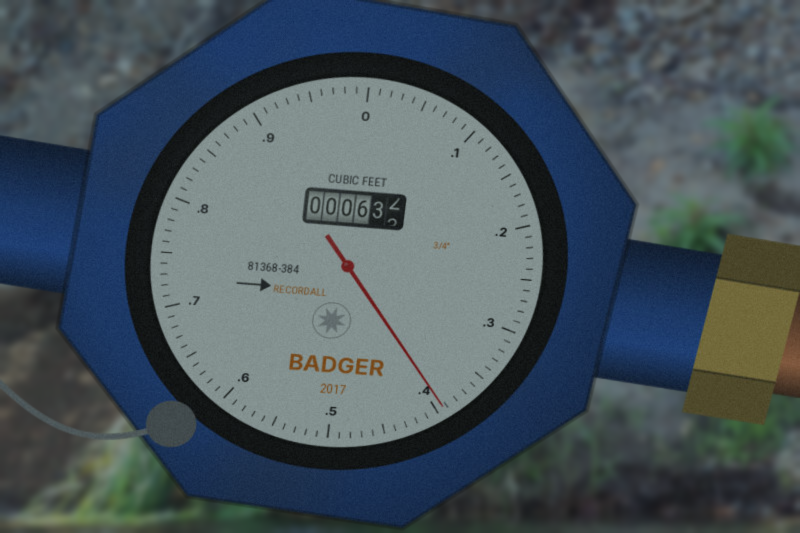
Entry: 632.39 ft³
